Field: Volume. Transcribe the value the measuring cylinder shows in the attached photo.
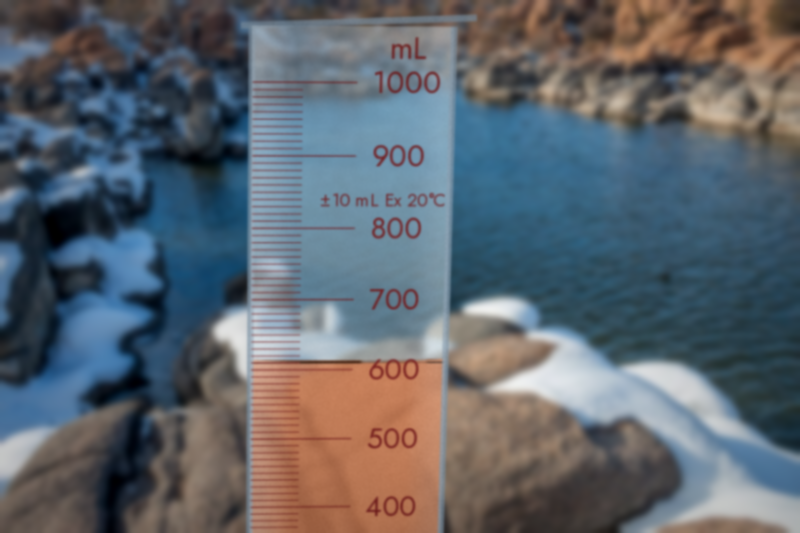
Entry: 610 mL
